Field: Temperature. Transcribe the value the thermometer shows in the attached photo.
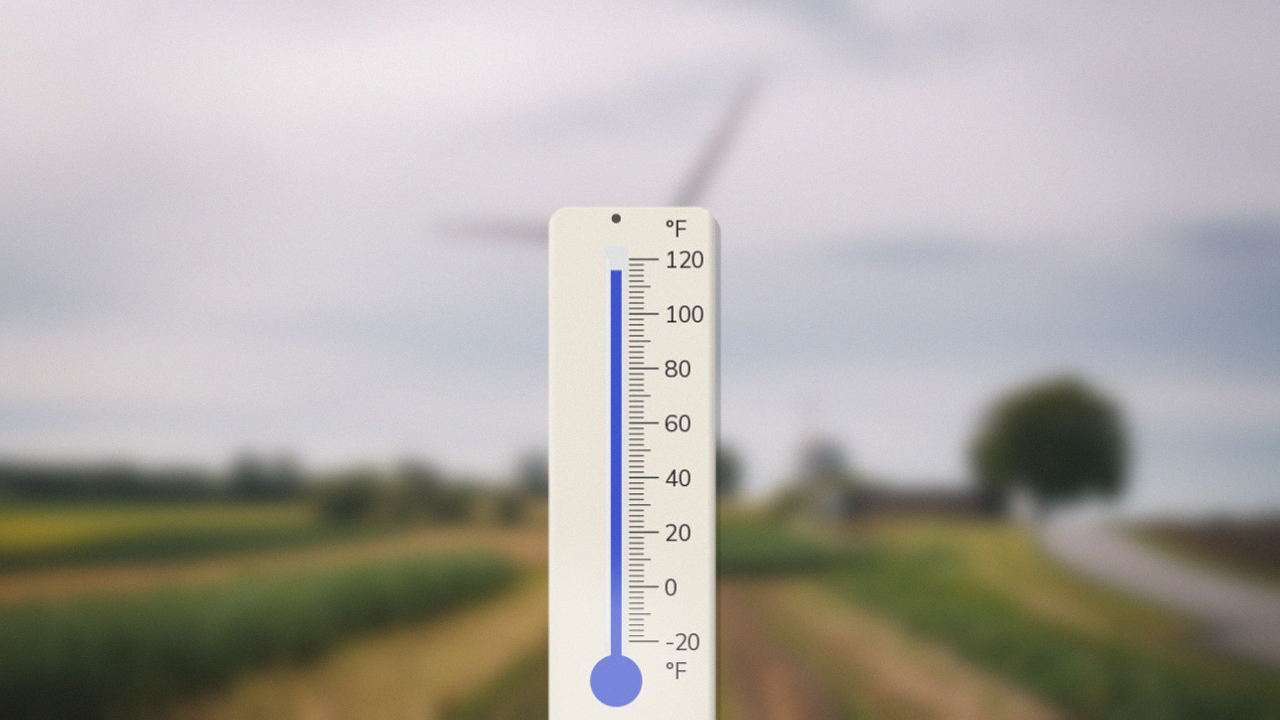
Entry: 116 °F
